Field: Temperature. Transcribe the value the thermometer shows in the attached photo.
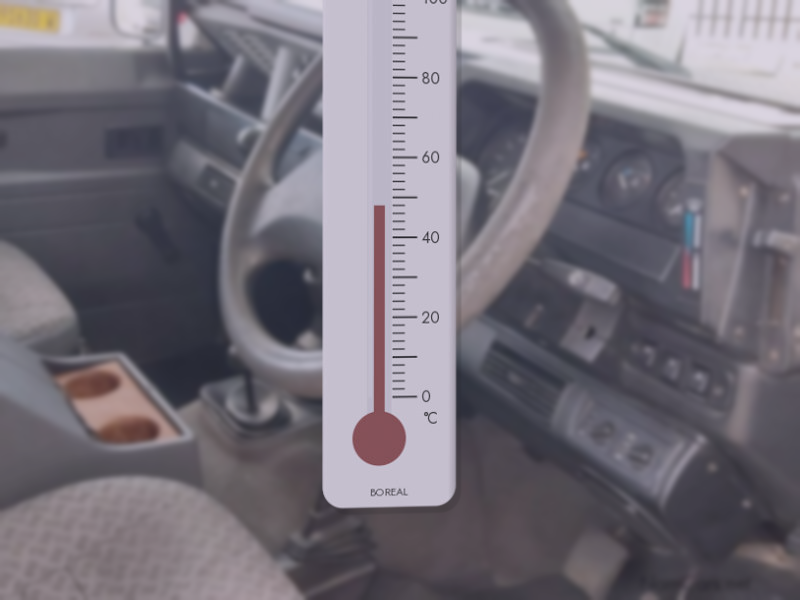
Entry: 48 °C
